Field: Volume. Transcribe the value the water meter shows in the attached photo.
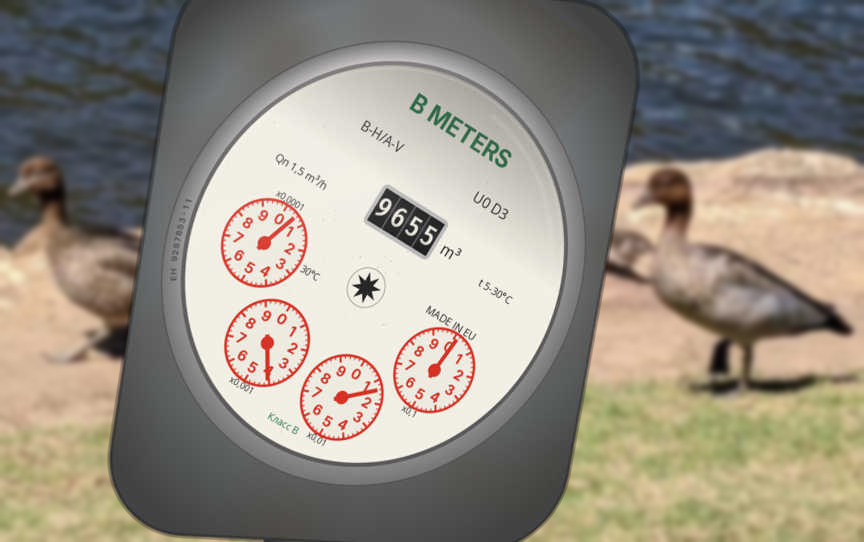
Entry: 9655.0140 m³
